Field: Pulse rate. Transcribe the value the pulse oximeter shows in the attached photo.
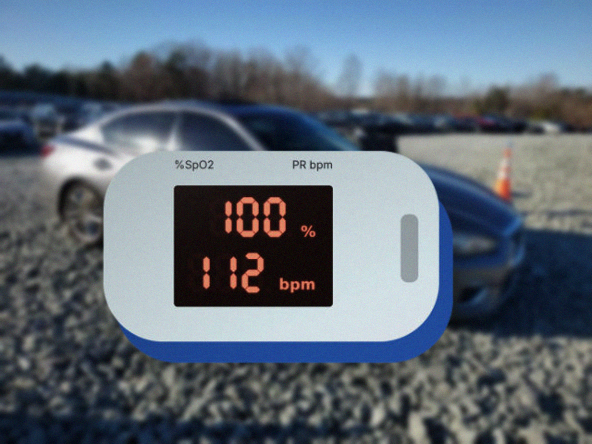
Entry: 112 bpm
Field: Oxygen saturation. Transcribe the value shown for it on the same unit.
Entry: 100 %
